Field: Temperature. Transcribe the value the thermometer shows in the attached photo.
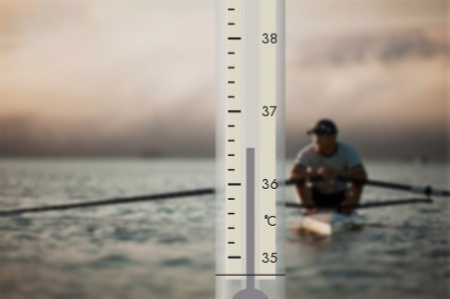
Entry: 36.5 °C
